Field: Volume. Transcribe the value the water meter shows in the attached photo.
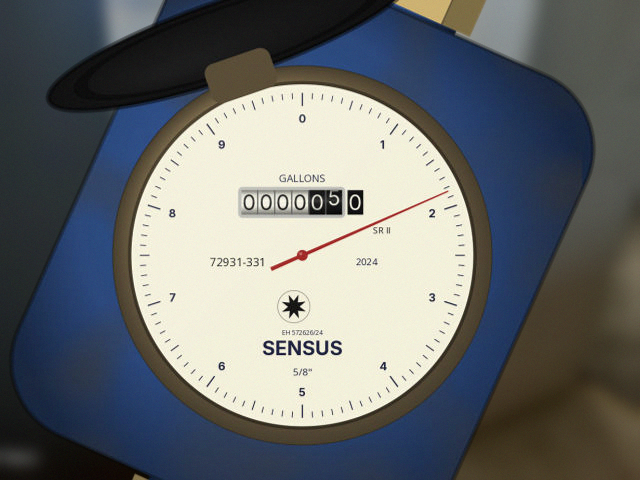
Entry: 51.8 gal
